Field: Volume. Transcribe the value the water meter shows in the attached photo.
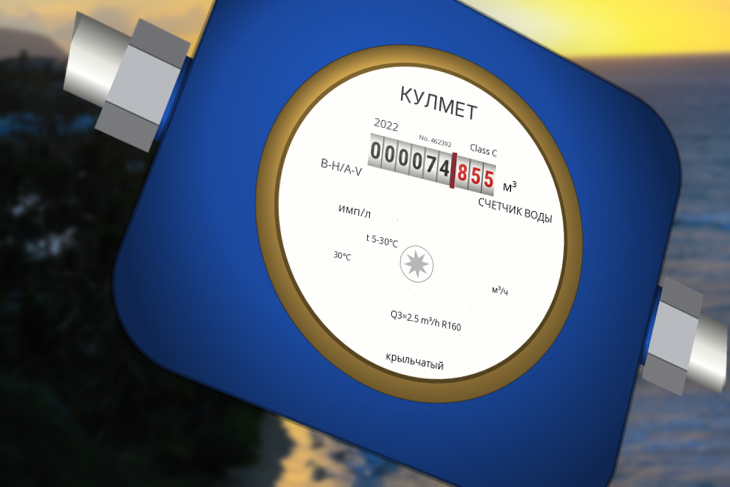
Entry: 74.855 m³
